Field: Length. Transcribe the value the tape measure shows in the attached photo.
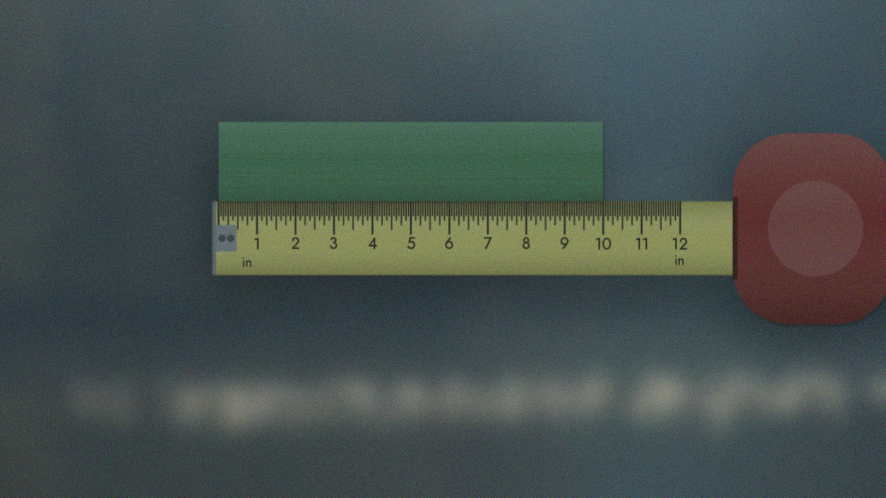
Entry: 10 in
